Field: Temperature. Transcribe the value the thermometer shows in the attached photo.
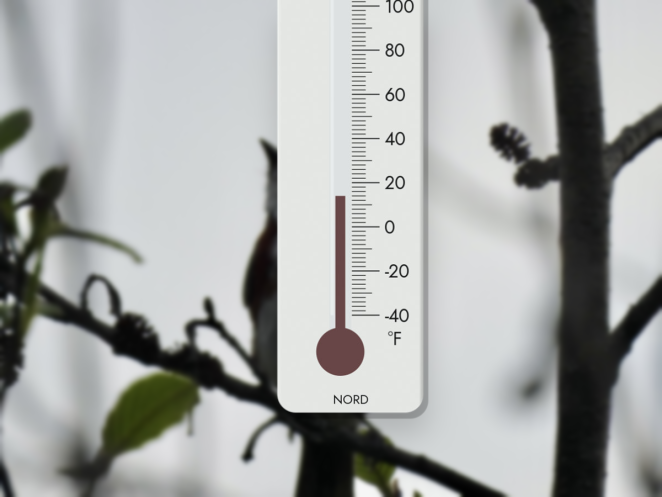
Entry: 14 °F
